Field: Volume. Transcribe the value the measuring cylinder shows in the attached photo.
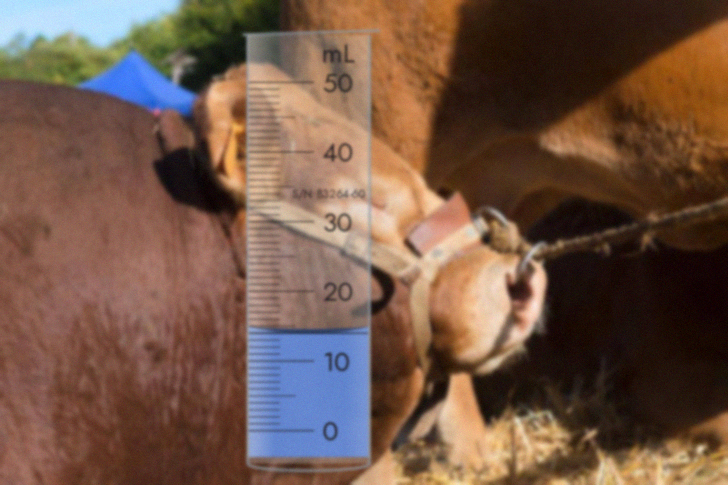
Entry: 14 mL
